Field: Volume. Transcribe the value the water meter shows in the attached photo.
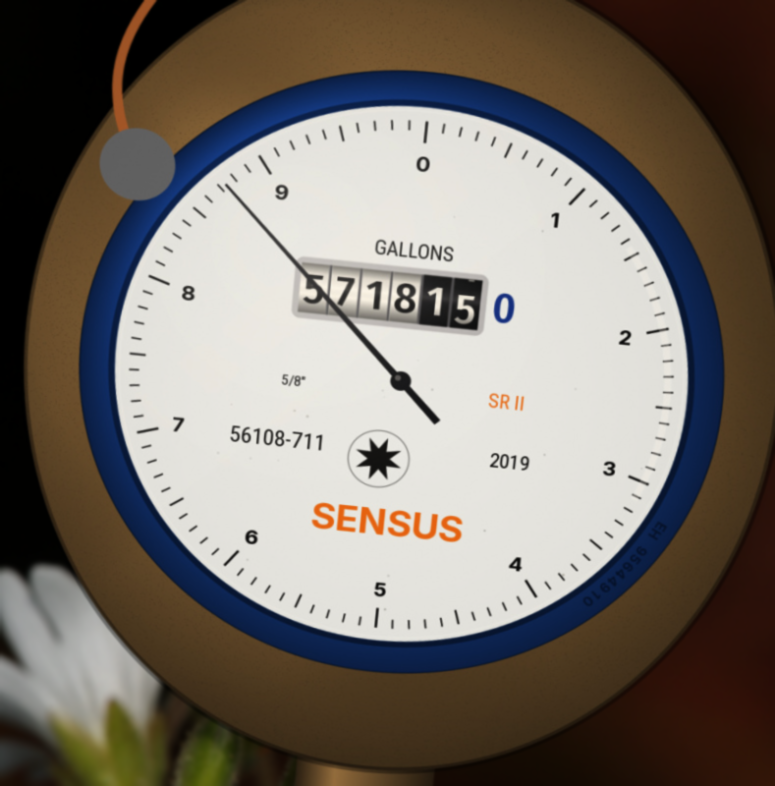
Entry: 5718148.7 gal
